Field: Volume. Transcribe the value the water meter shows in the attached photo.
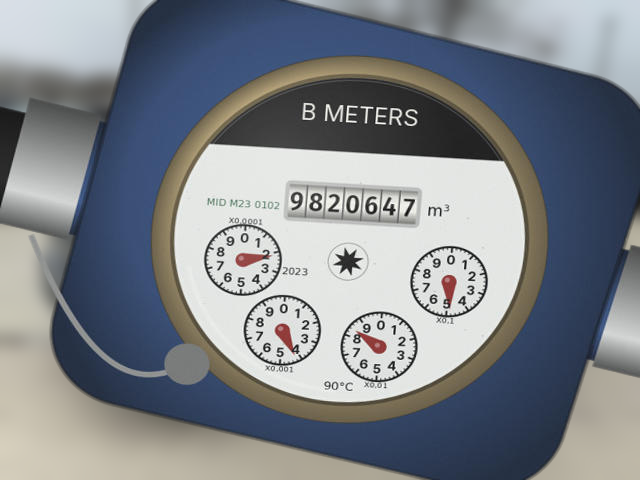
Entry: 9820647.4842 m³
